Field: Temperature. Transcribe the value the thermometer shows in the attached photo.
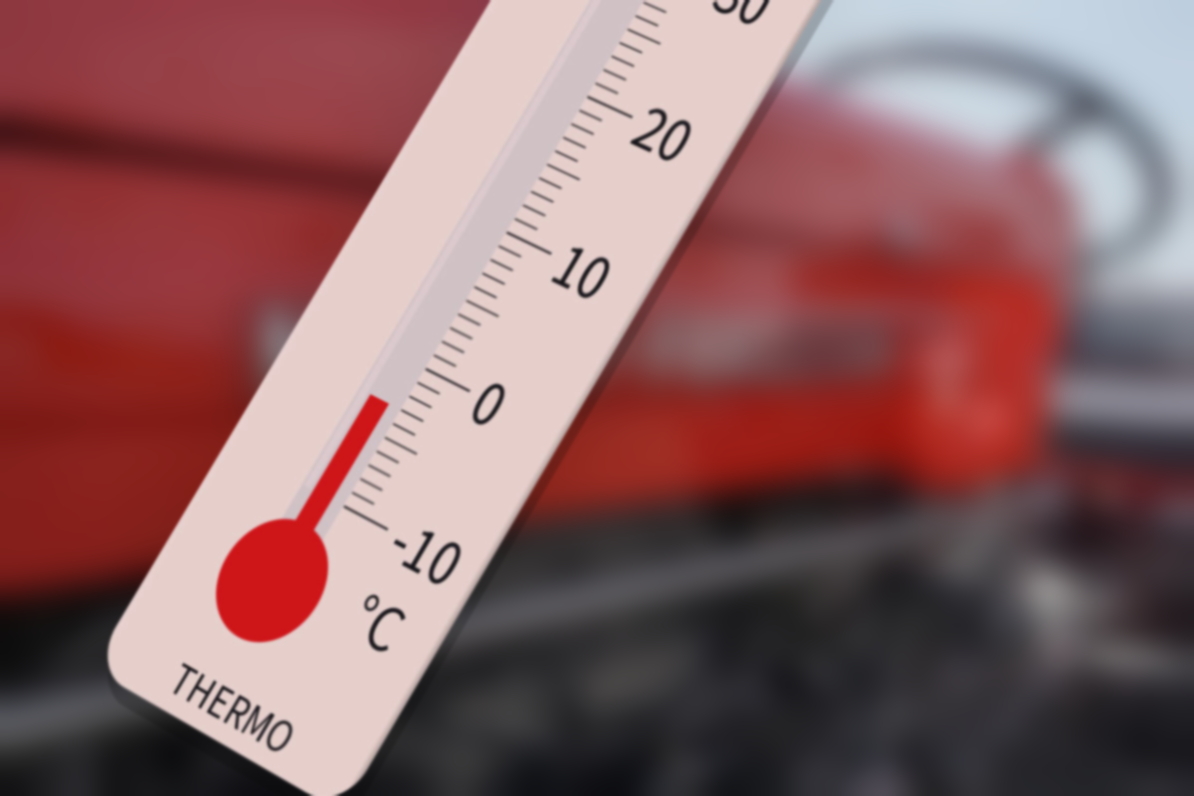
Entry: -3 °C
